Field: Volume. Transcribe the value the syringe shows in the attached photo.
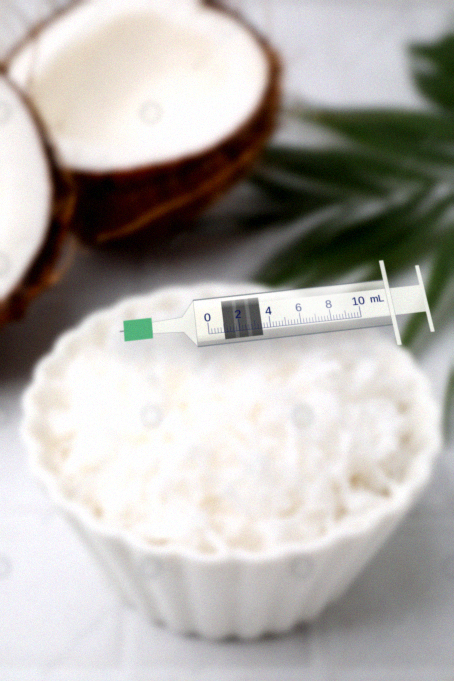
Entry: 1 mL
